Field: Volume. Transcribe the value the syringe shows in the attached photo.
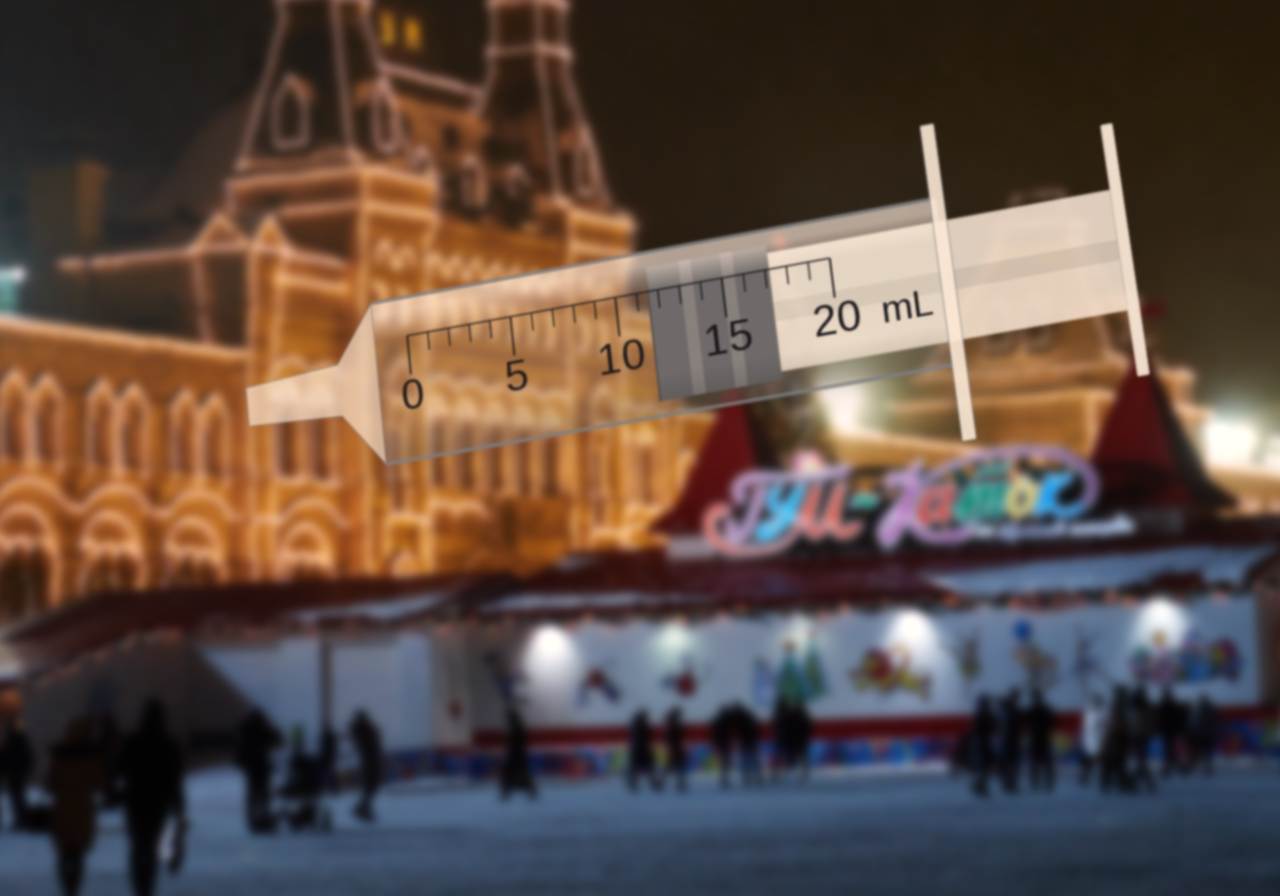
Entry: 11.5 mL
